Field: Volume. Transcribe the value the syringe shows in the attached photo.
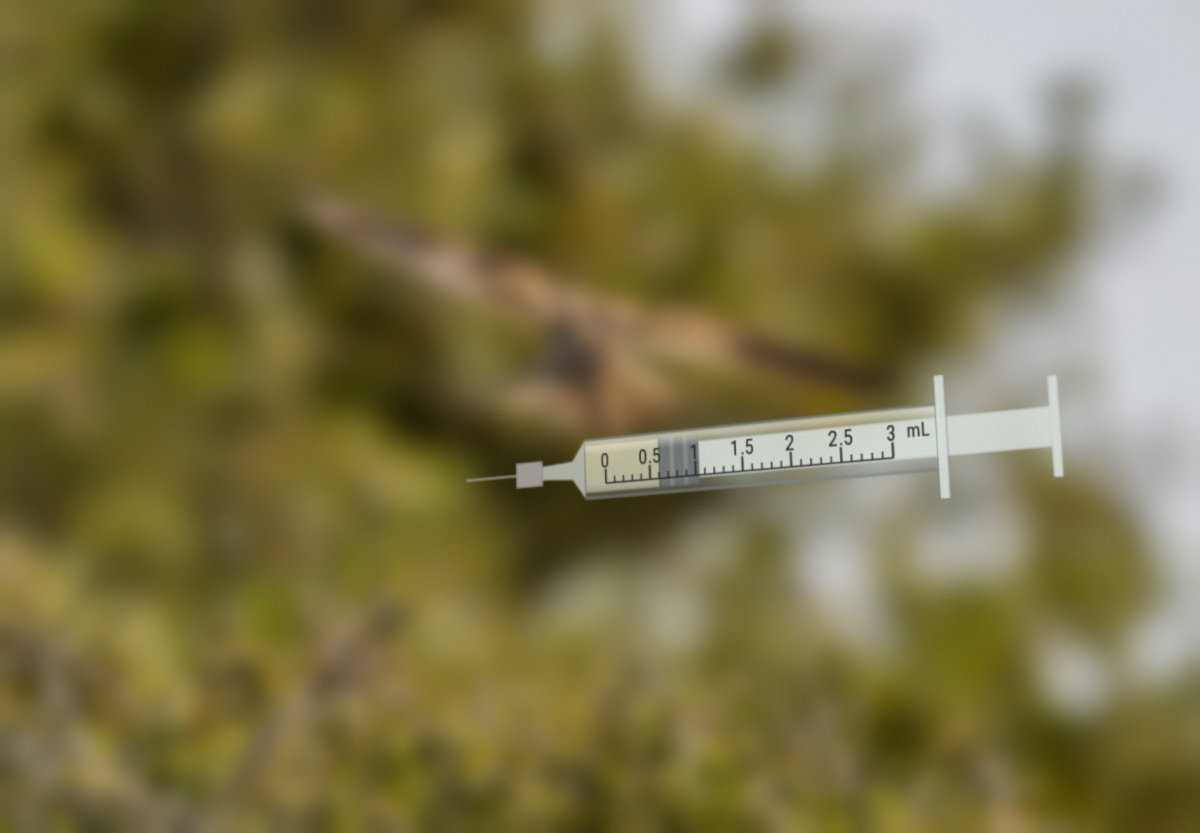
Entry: 0.6 mL
